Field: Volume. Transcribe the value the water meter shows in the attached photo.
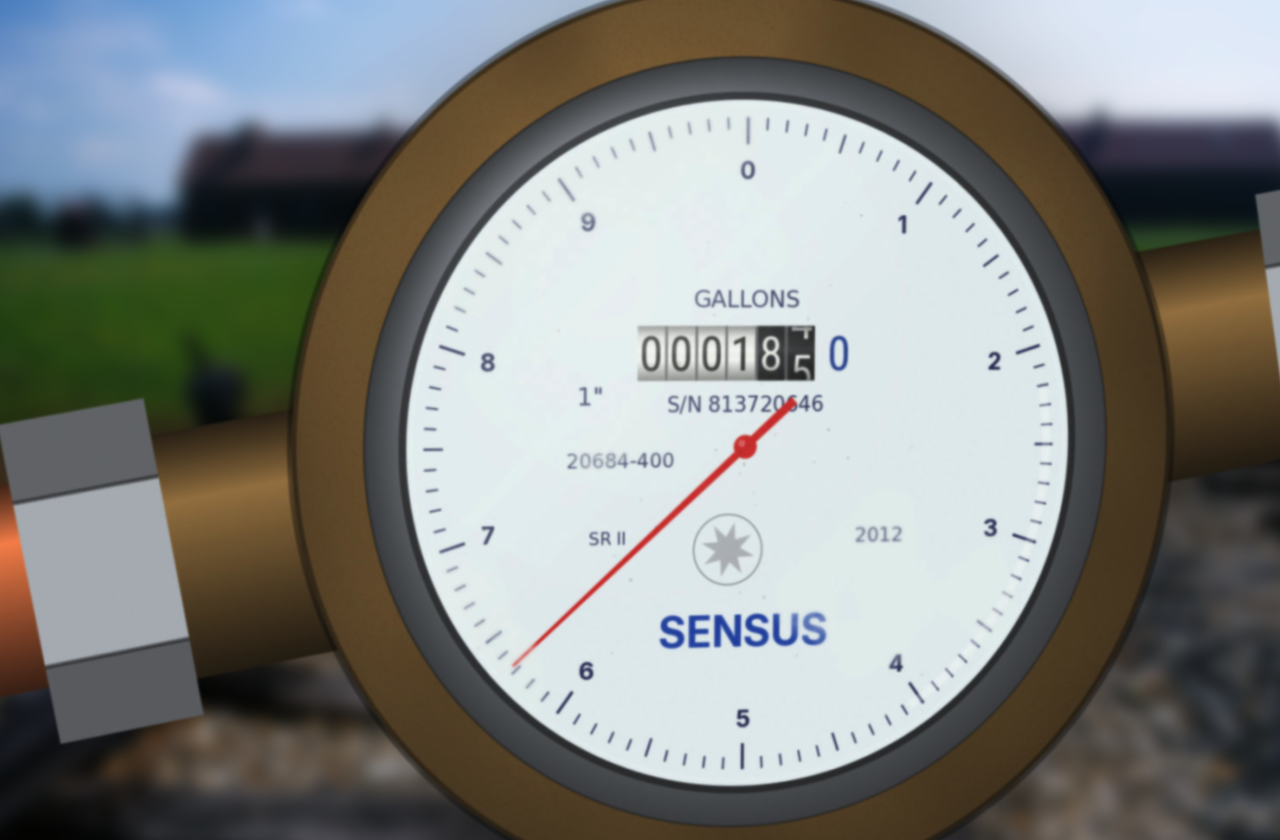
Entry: 1846.3 gal
